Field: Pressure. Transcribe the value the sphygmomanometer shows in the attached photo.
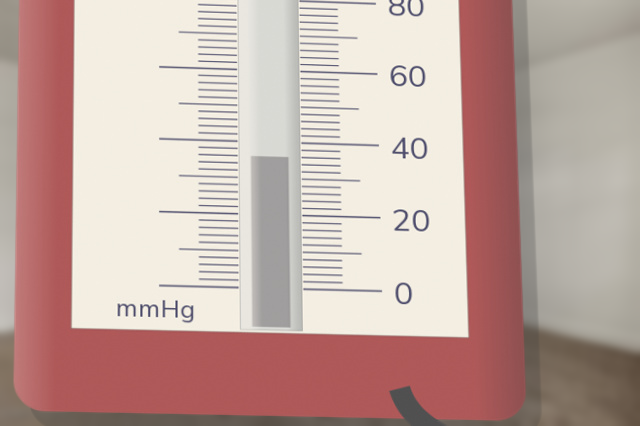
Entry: 36 mmHg
